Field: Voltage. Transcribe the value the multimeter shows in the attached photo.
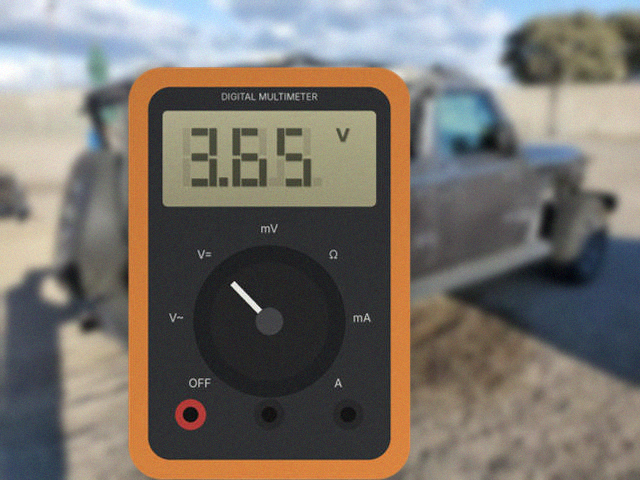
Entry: 3.65 V
